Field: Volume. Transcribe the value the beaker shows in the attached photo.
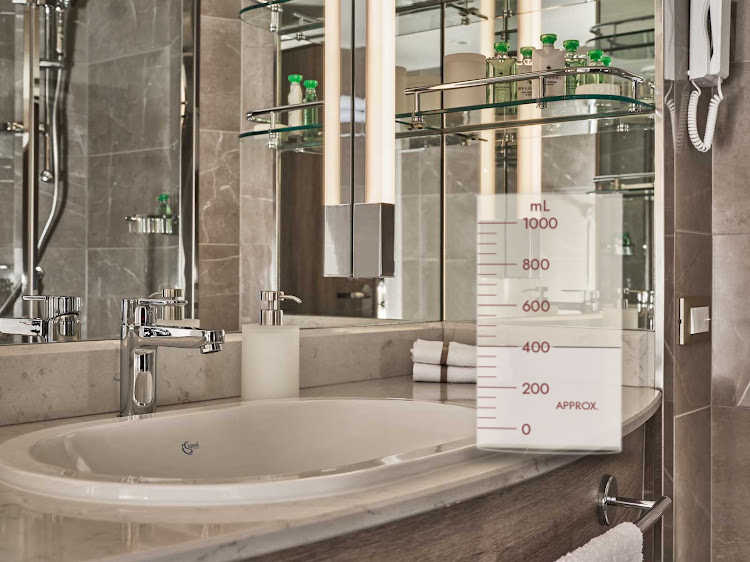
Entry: 400 mL
